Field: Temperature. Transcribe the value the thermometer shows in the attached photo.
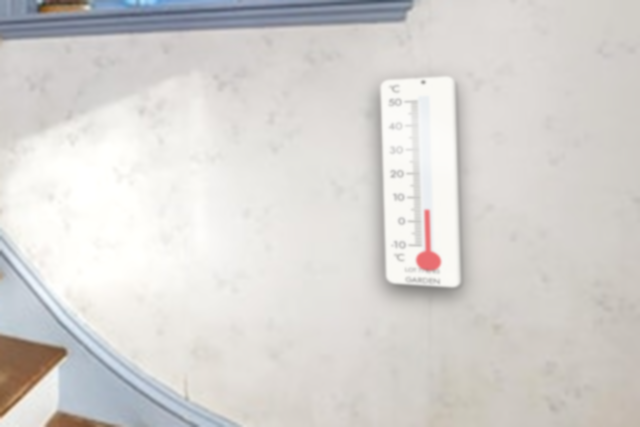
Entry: 5 °C
